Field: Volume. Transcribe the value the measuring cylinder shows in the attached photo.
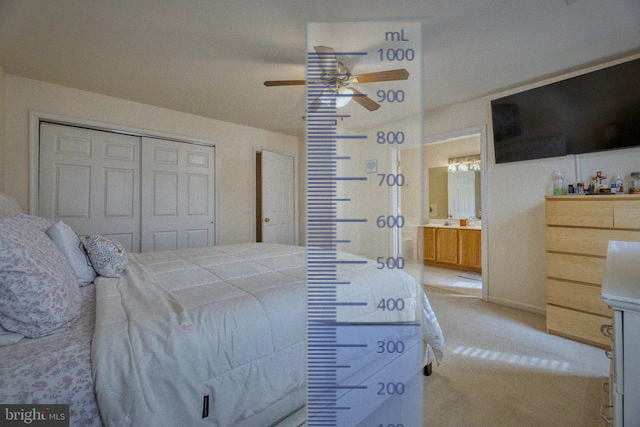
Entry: 350 mL
